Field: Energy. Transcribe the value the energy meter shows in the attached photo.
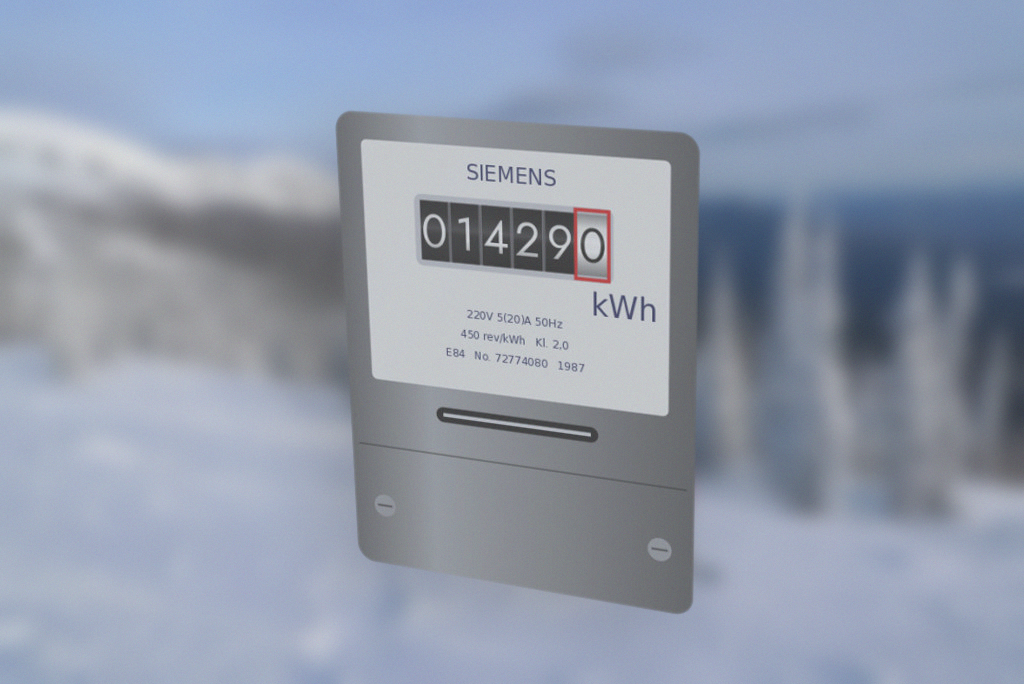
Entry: 1429.0 kWh
